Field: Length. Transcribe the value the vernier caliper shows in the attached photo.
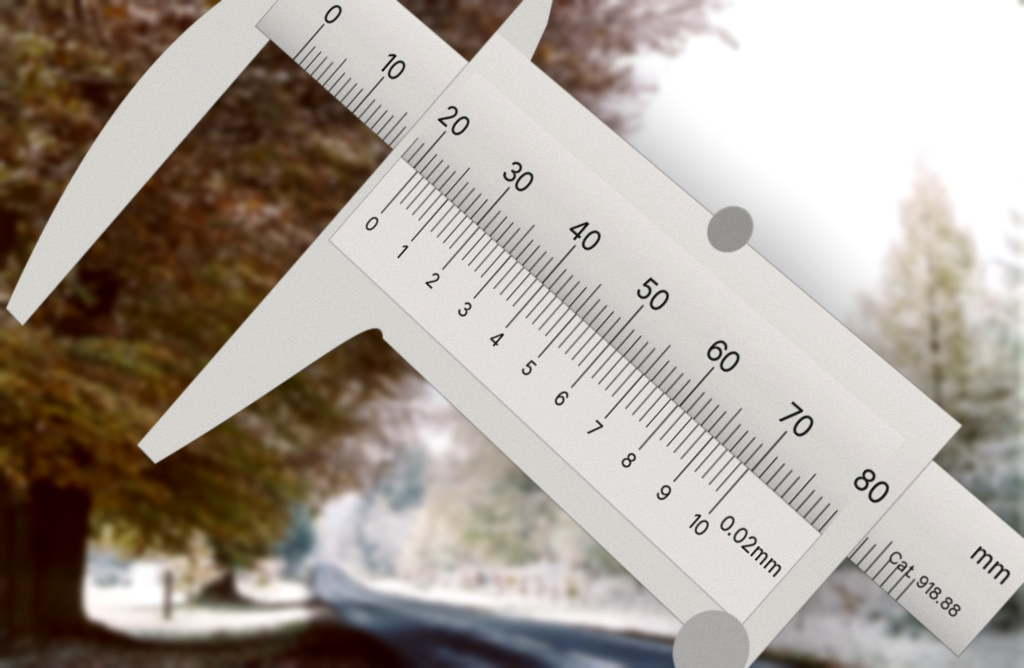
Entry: 20.6 mm
